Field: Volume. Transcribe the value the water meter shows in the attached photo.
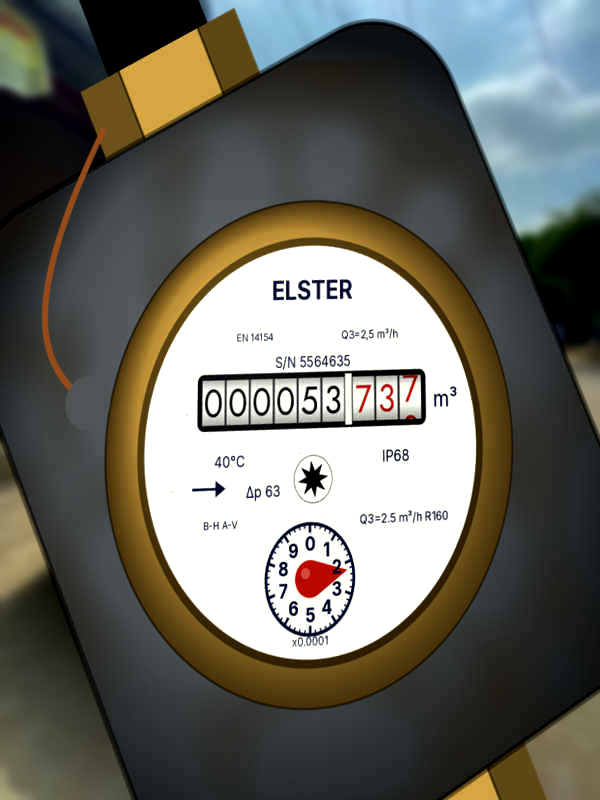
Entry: 53.7372 m³
